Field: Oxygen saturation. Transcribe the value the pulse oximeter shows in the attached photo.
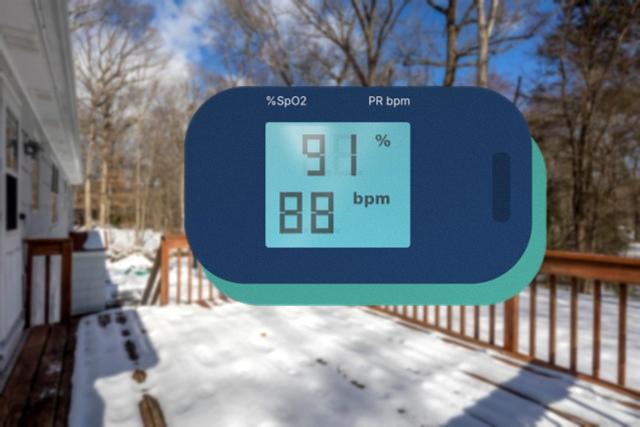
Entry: 91 %
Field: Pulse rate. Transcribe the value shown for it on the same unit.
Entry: 88 bpm
